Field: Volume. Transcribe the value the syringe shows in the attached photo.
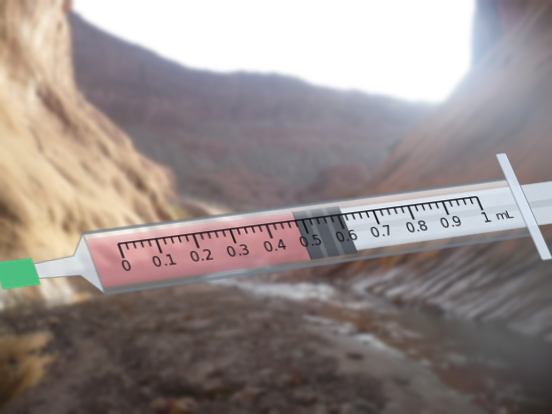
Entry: 0.48 mL
